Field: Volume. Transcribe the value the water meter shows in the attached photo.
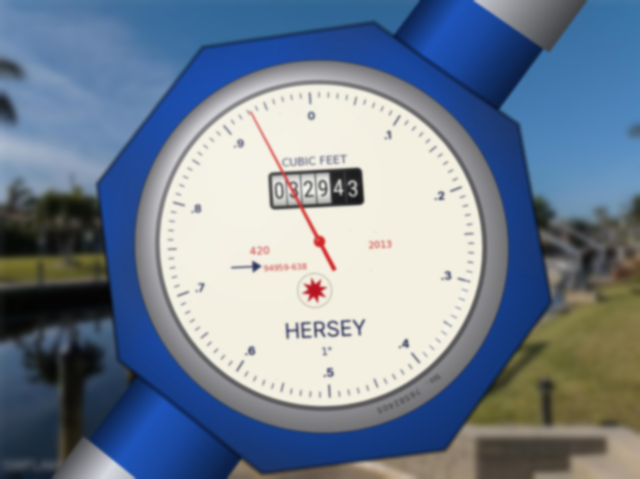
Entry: 32942.93 ft³
